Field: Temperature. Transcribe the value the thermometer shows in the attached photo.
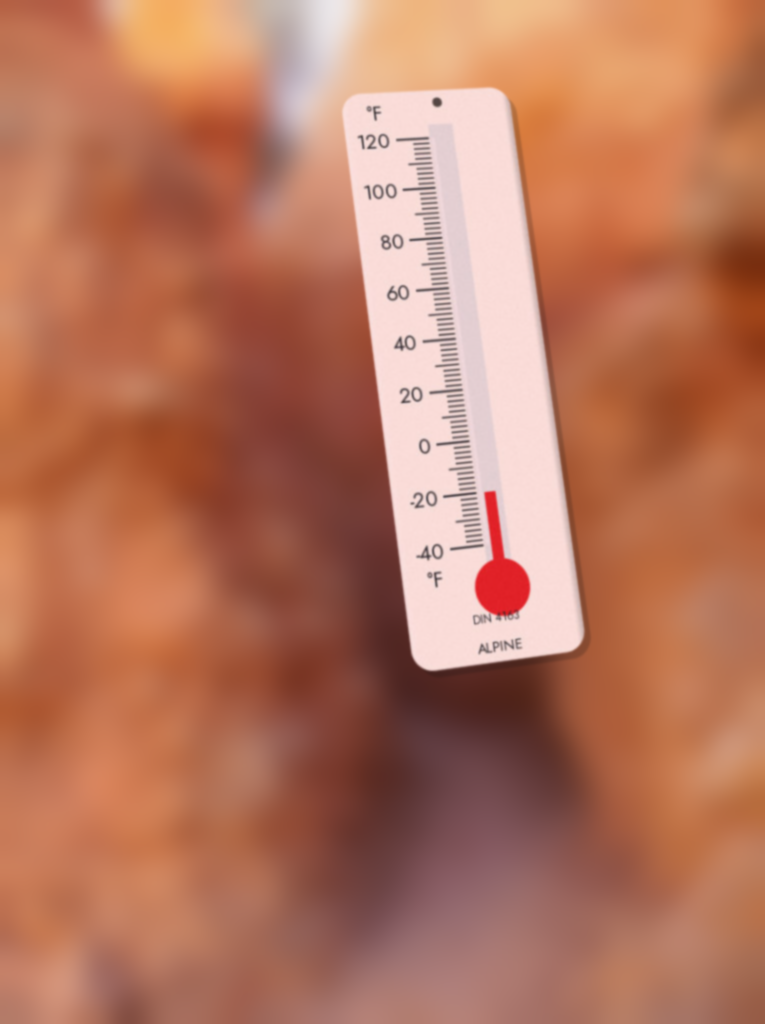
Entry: -20 °F
